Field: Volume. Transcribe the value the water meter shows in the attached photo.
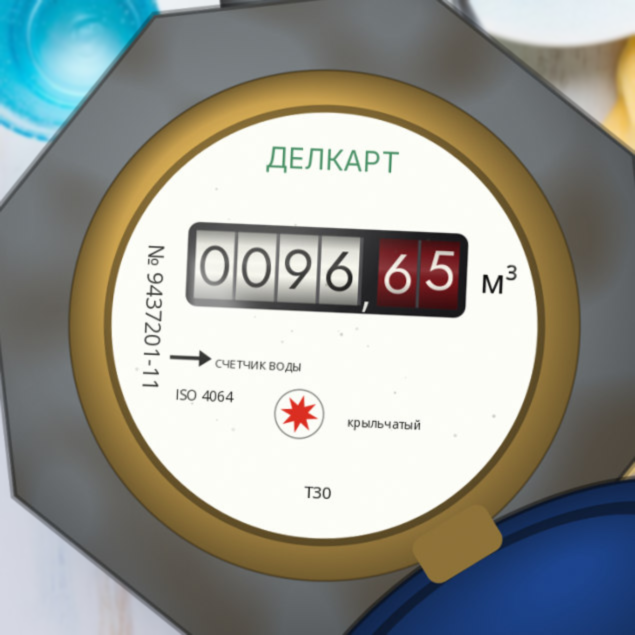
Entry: 96.65 m³
